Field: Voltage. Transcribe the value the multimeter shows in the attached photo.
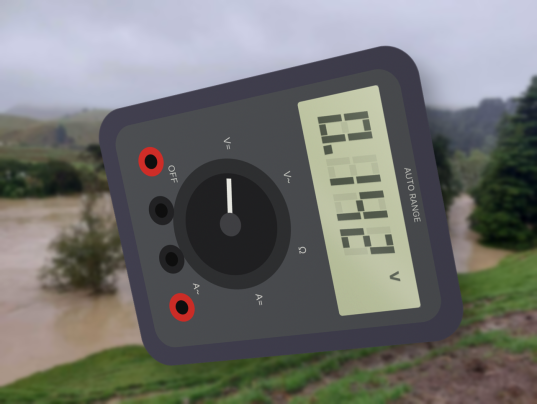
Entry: 0.142 V
